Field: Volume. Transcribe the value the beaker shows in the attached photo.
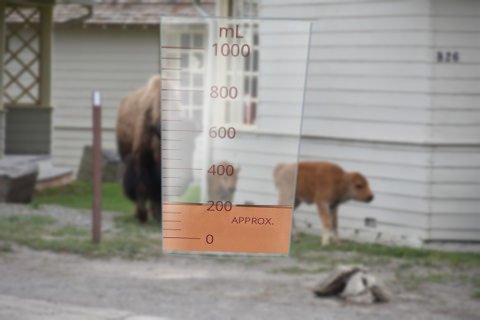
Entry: 200 mL
